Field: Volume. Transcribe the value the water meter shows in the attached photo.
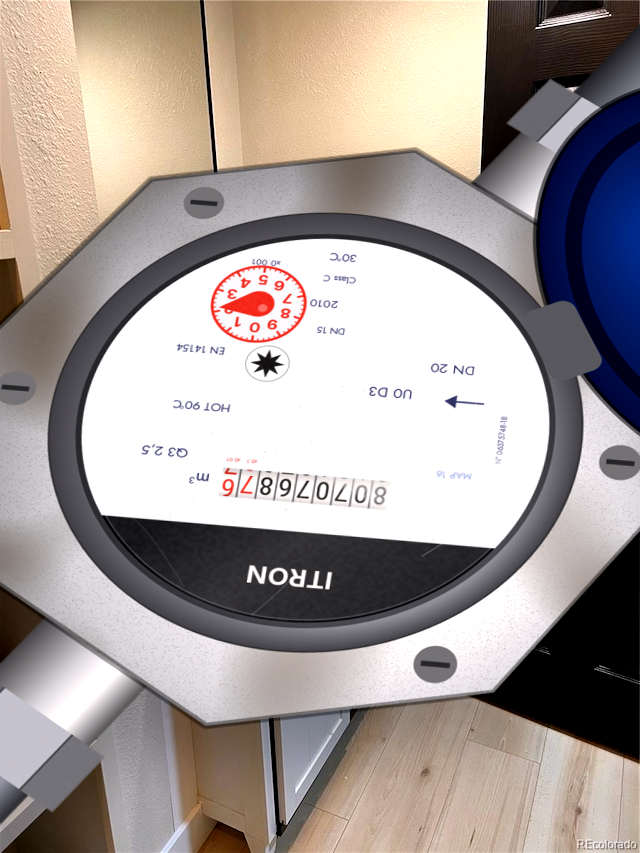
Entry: 8070768.762 m³
